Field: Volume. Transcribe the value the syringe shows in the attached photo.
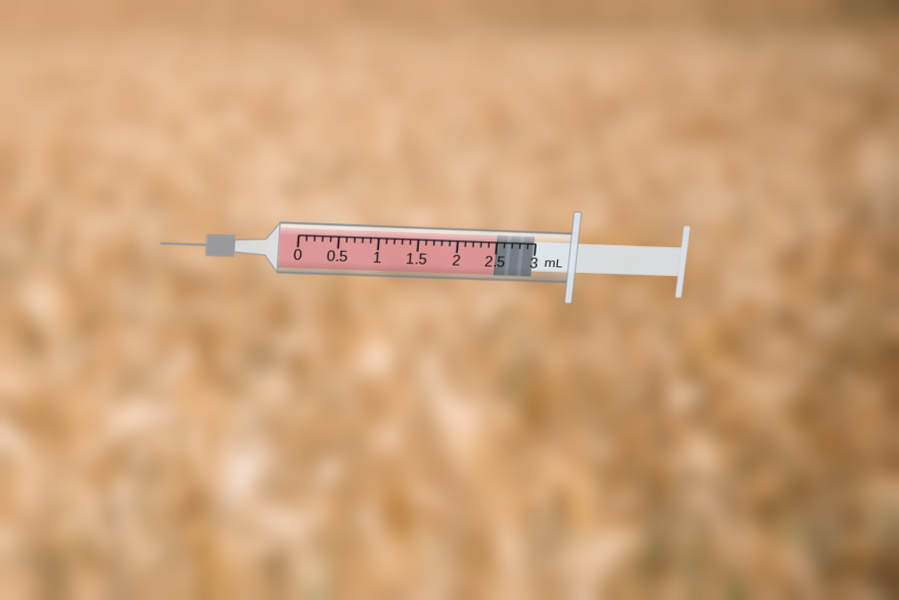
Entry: 2.5 mL
